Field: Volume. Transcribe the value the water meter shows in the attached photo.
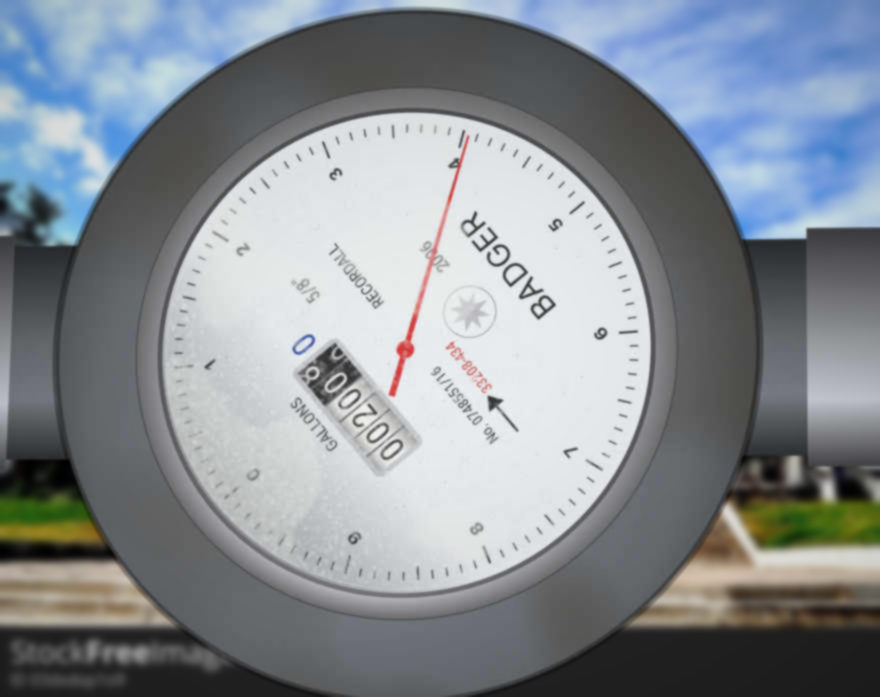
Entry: 20084.0 gal
